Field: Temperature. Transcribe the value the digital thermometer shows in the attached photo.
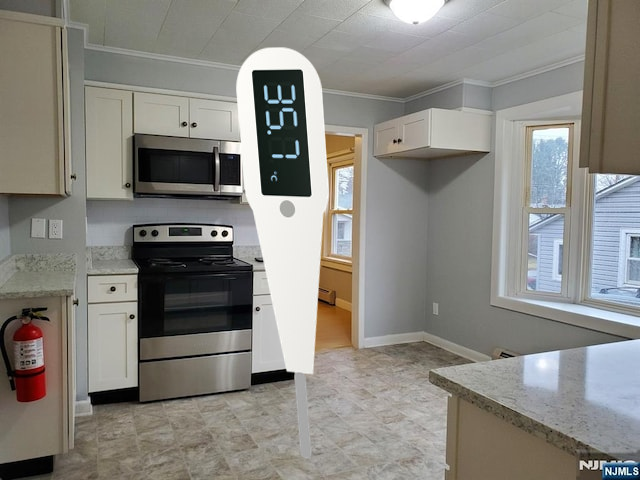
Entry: 35.7 °C
